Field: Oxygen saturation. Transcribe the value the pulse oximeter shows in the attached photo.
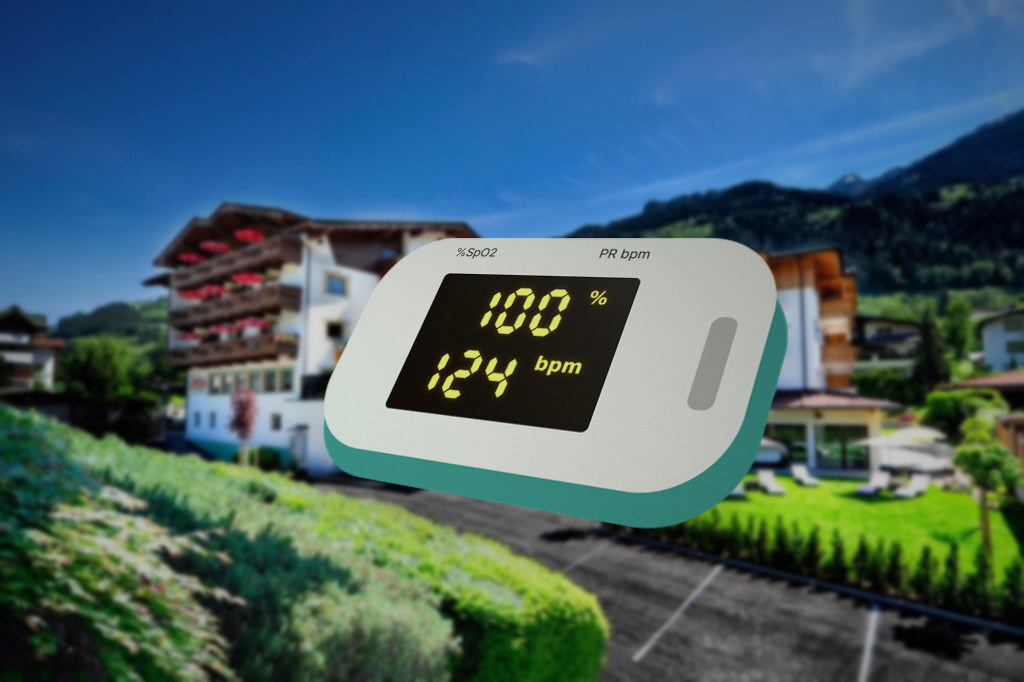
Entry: 100 %
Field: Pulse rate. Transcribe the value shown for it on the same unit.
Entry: 124 bpm
